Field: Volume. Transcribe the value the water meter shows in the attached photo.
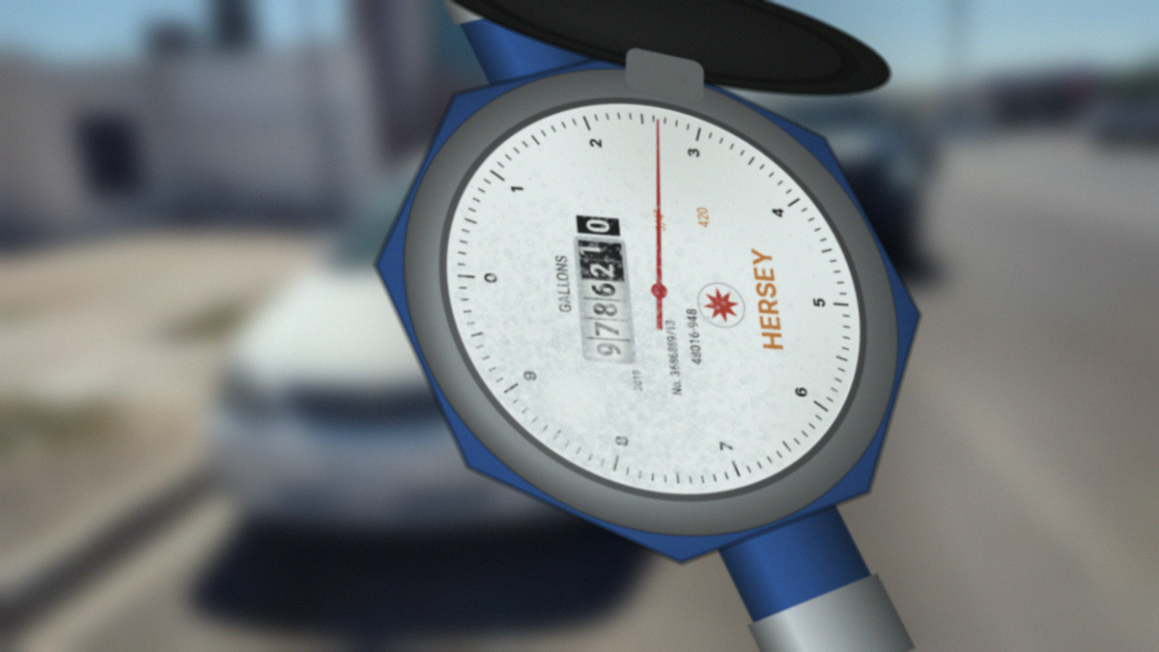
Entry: 9786212.6 gal
